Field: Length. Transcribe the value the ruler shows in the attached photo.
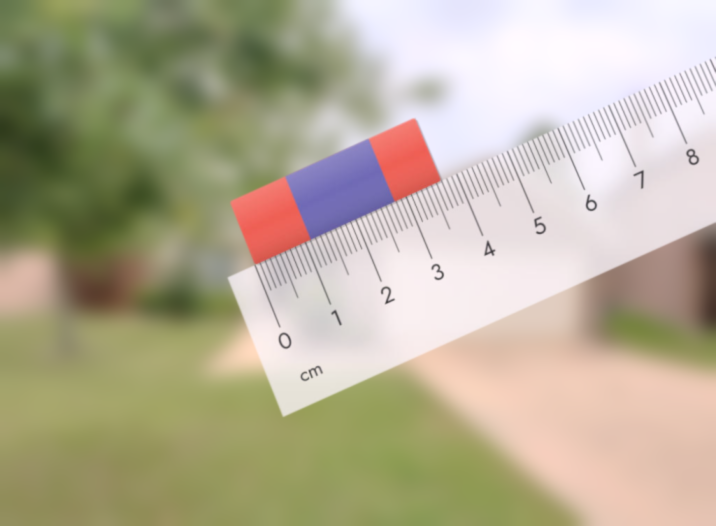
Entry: 3.7 cm
